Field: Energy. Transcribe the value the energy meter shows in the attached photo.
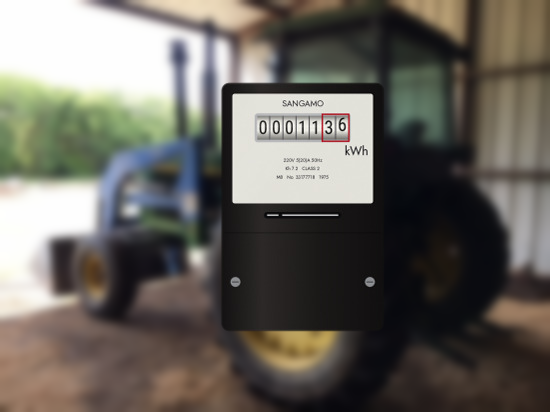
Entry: 11.36 kWh
